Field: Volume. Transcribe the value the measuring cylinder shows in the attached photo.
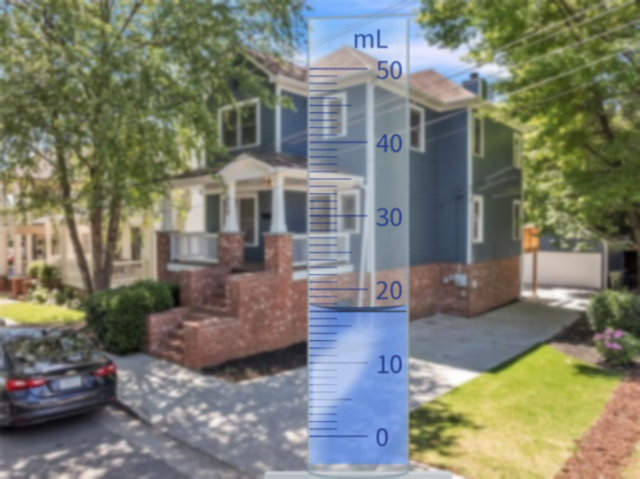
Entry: 17 mL
